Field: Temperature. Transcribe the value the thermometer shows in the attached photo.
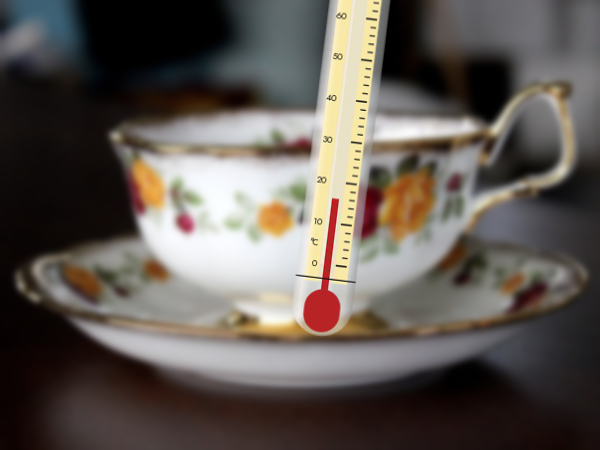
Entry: 16 °C
